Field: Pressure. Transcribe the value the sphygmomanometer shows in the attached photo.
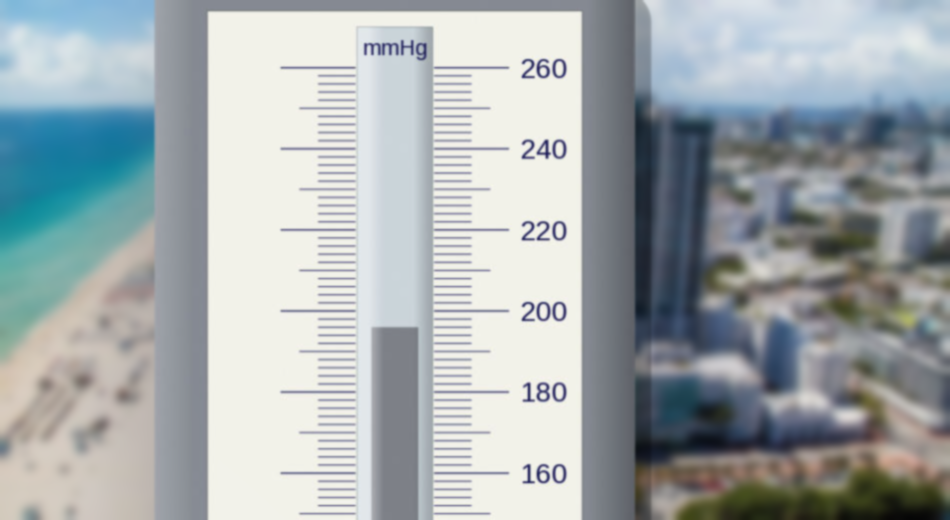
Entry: 196 mmHg
